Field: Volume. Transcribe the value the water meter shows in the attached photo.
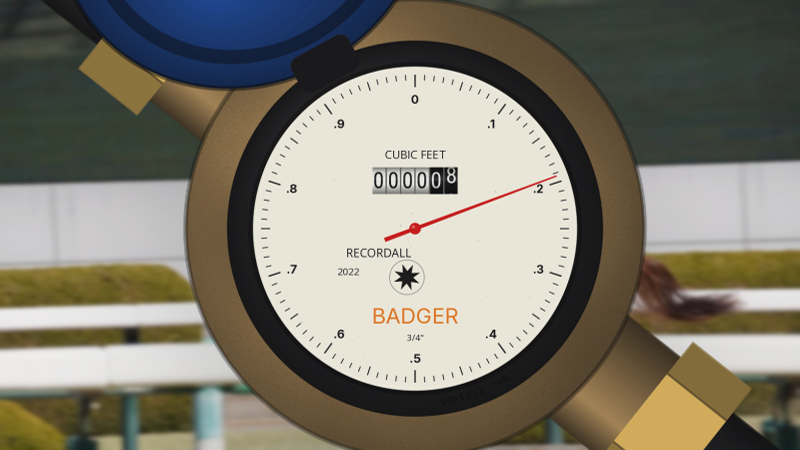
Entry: 8.19 ft³
